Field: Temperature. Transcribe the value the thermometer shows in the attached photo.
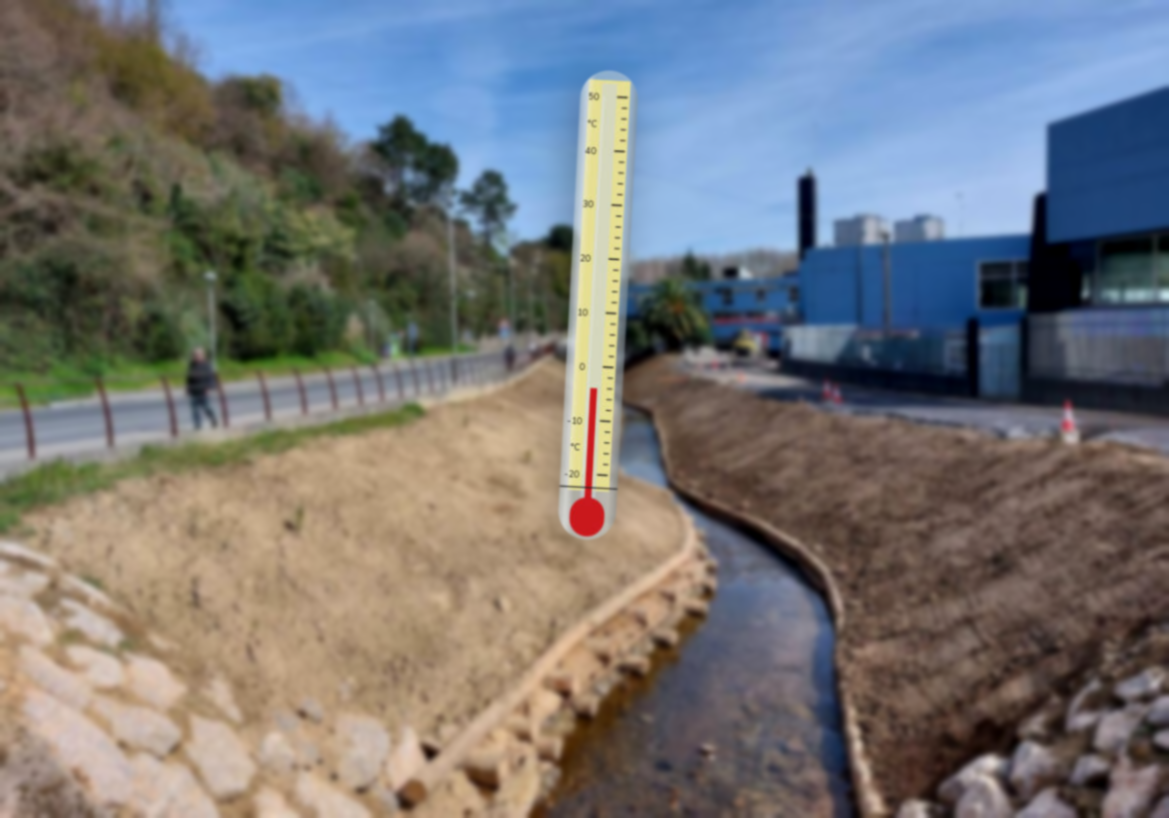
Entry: -4 °C
